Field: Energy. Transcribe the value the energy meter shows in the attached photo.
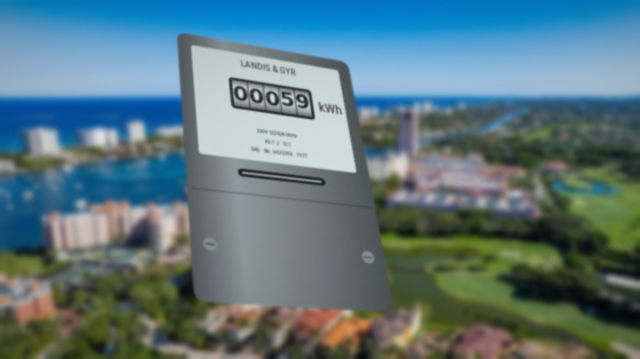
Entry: 59 kWh
